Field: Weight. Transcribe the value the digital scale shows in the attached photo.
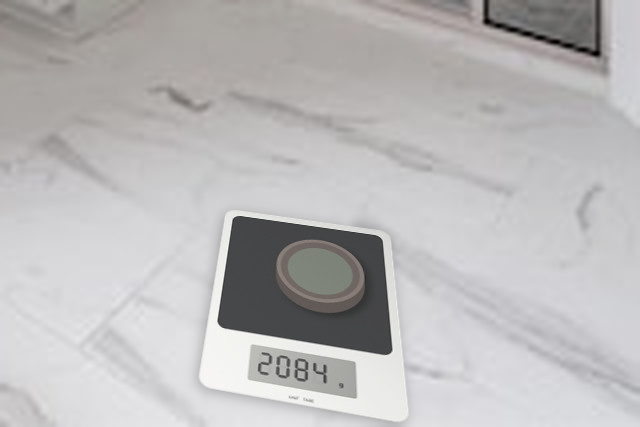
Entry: 2084 g
